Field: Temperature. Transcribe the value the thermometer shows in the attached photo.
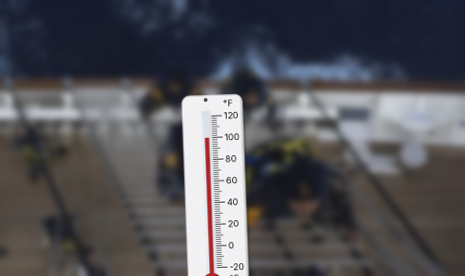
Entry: 100 °F
